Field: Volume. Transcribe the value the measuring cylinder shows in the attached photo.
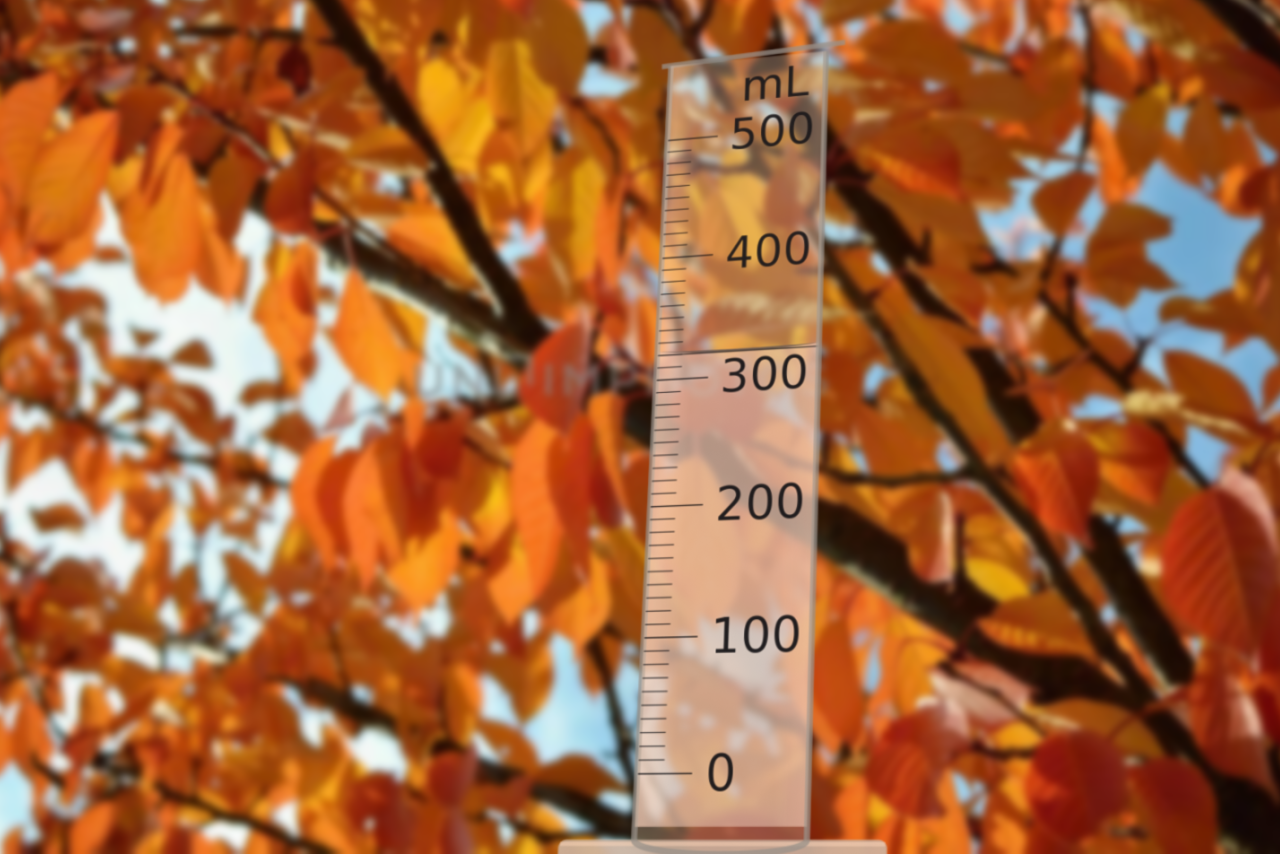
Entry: 320 mL
